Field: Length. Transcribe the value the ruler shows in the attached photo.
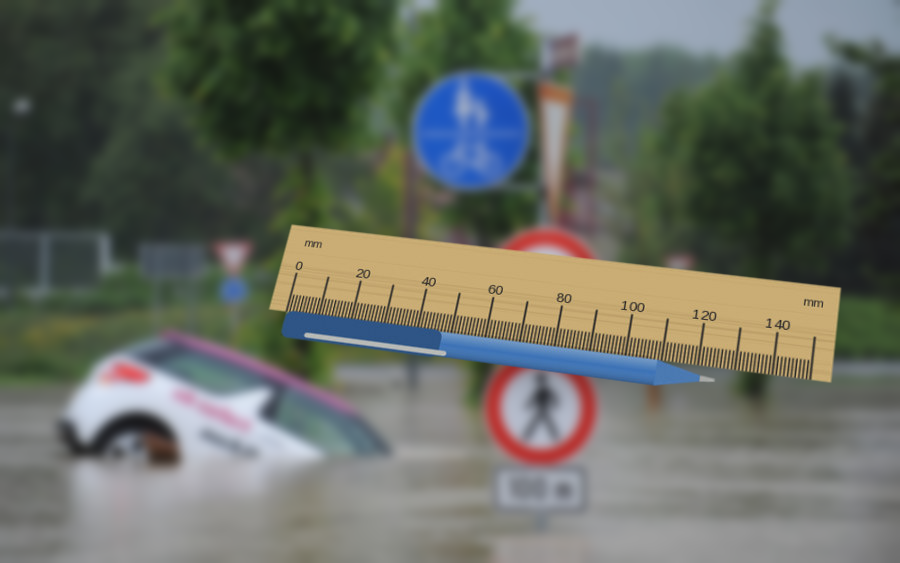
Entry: 125 mm
